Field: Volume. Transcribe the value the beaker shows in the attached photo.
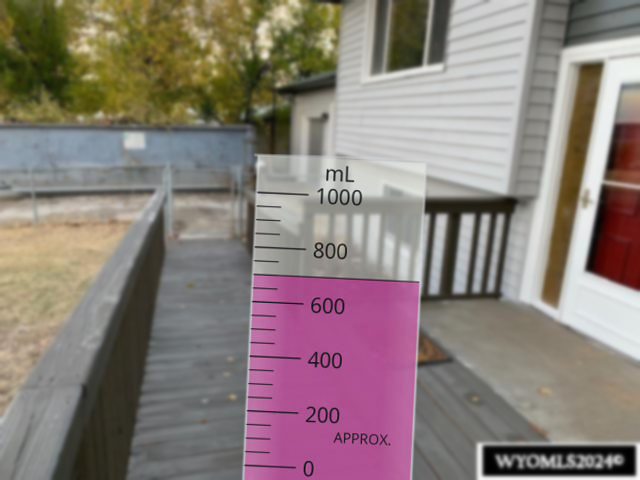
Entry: 700 mL
